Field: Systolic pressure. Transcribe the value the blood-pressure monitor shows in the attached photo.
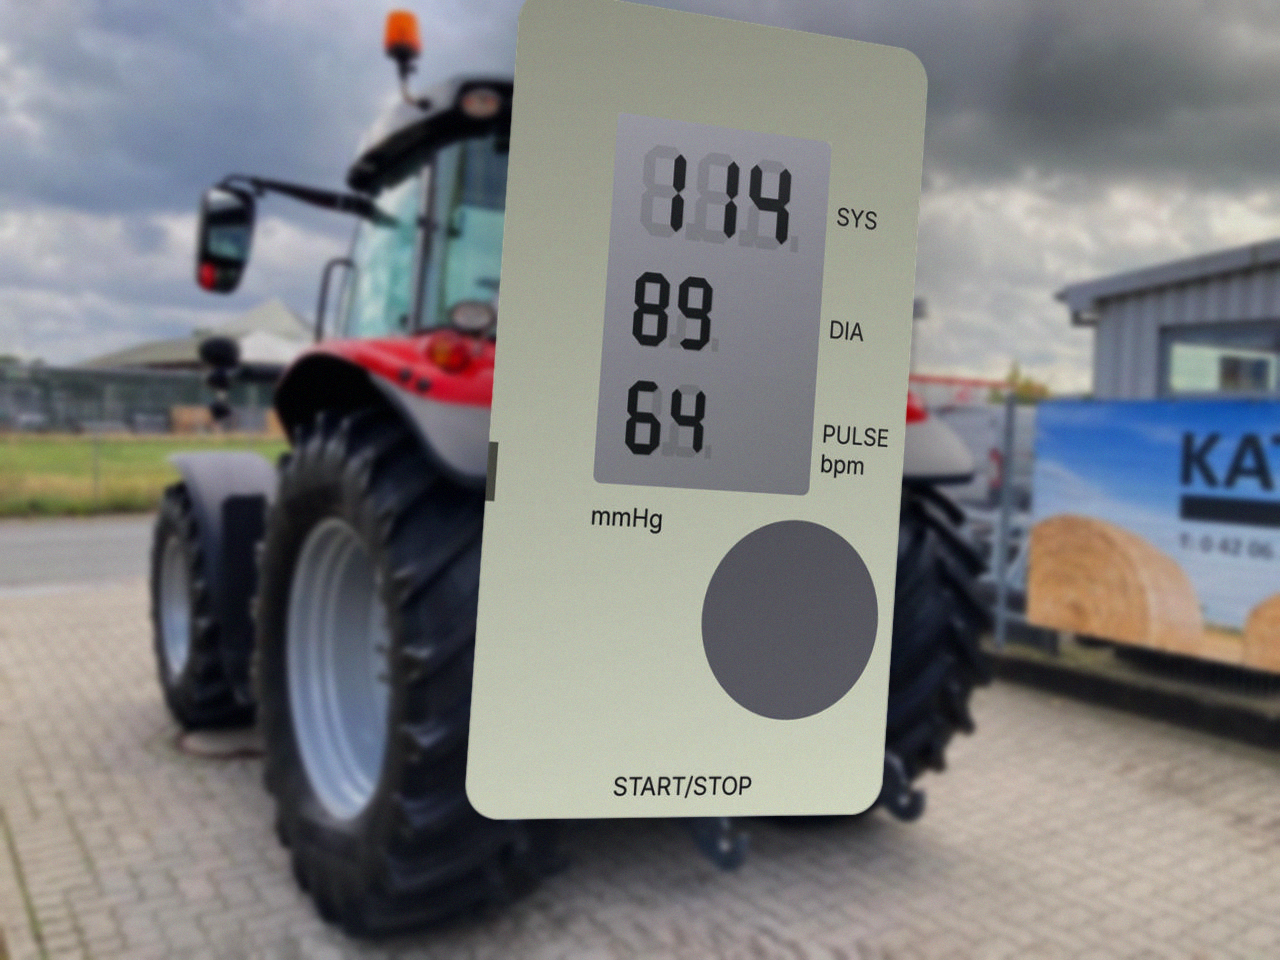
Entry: 114 mmHg
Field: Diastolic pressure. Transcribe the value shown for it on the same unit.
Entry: 89 mmHg
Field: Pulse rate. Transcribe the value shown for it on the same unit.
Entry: 64 bpm
